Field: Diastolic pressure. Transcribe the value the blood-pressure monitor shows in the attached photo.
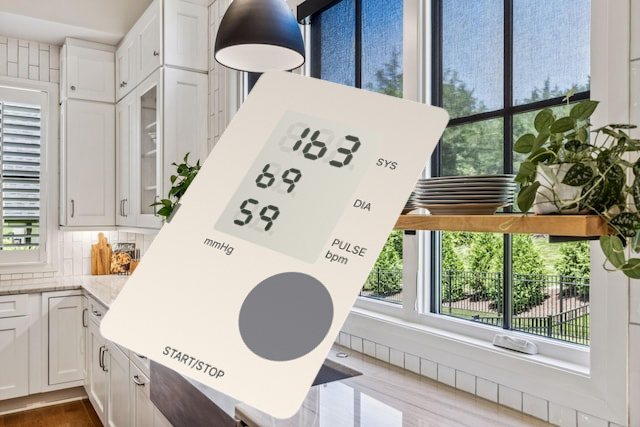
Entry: 69 mmHg
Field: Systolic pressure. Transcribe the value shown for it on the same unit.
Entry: 163 mmHg
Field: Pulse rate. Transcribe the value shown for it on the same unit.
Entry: 59 bpm
